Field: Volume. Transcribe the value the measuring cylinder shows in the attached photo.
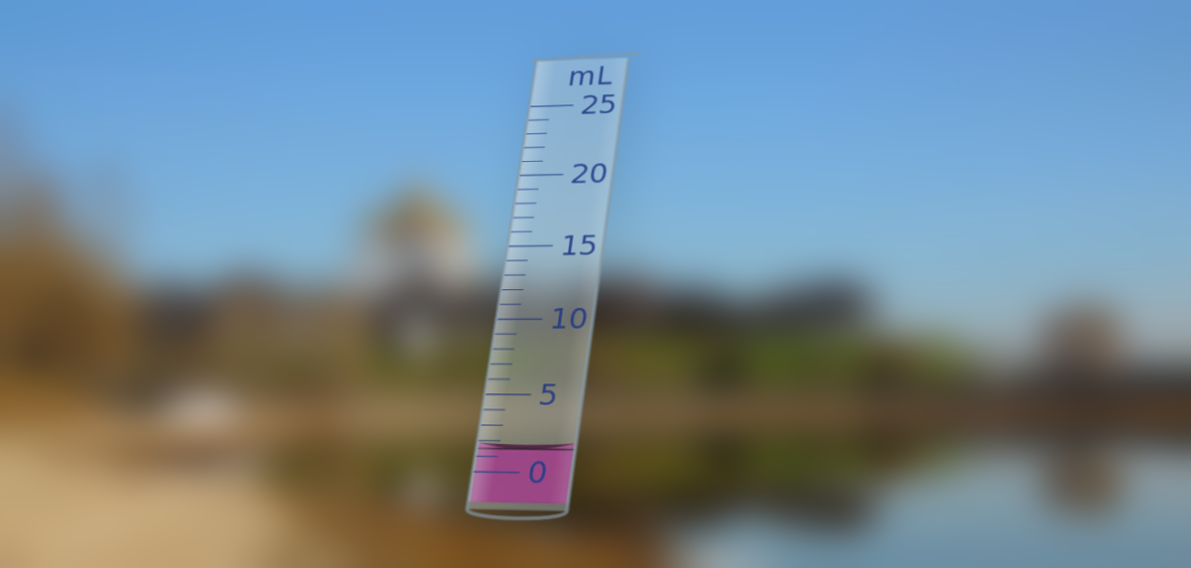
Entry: 1.5 mL
